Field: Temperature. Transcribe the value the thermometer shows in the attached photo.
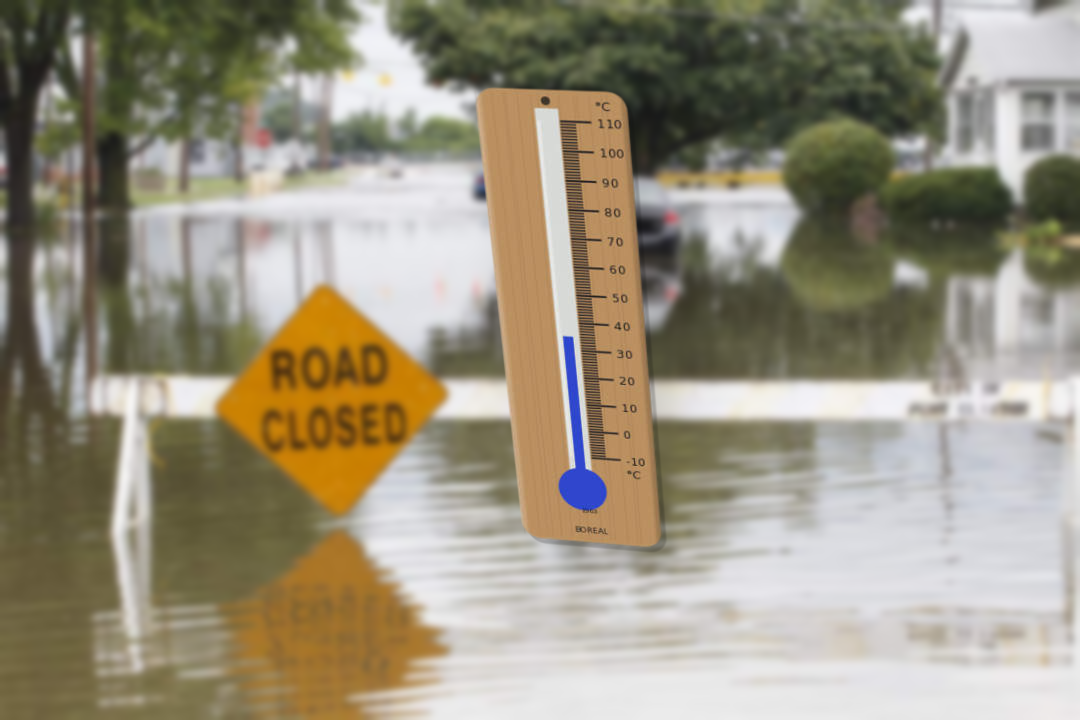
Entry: 35 °C
